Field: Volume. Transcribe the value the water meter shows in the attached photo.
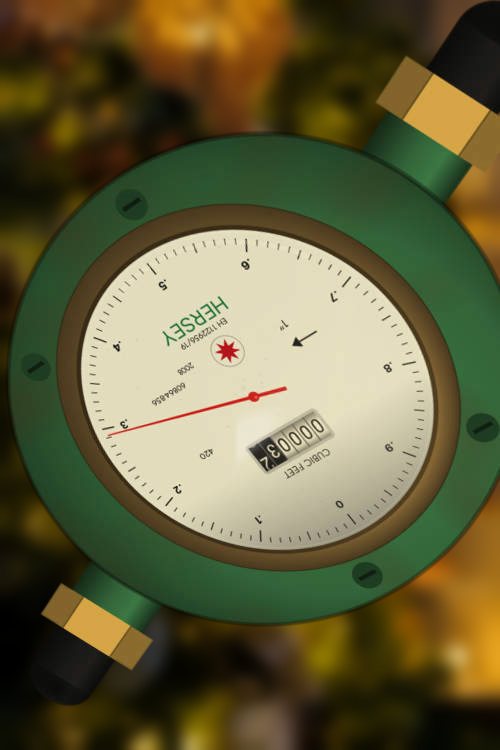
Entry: 32.29 ft³
